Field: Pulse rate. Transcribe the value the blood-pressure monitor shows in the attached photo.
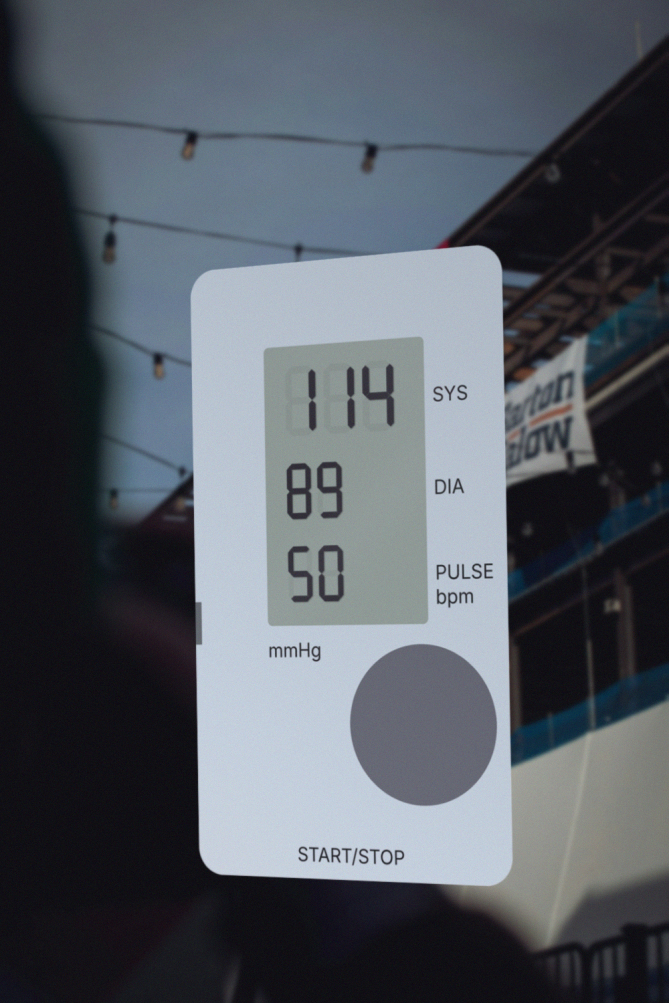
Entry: 50 bpm
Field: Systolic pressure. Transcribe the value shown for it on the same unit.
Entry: 114 mmHg
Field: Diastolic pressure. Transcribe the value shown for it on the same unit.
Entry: 89 mmHg
